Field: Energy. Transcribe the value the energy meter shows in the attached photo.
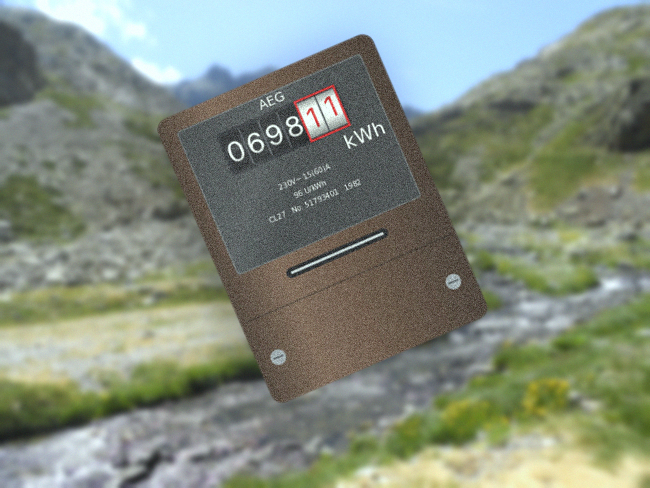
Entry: 698.11 kWh
